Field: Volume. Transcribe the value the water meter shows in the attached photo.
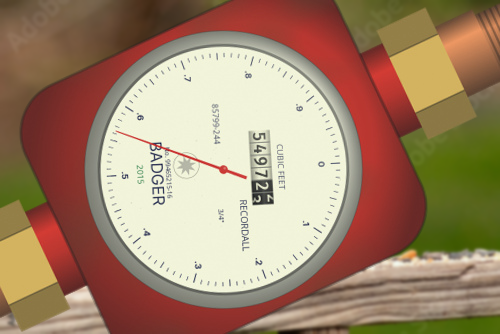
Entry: 549722.56 ft³
